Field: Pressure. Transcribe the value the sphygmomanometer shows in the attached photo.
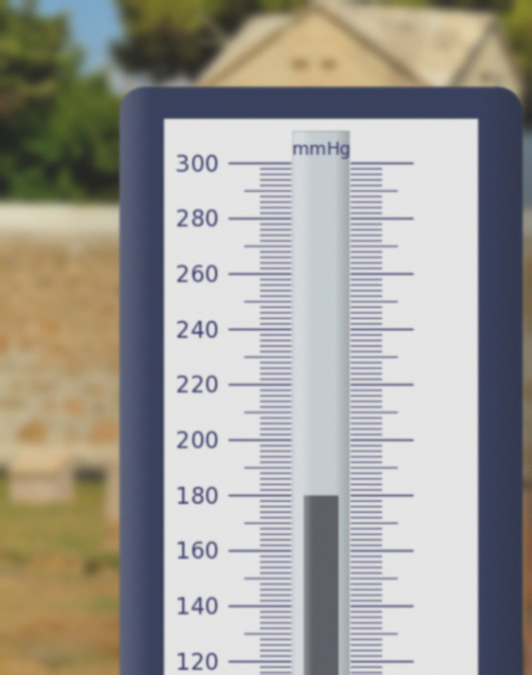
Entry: 180 mmHg
